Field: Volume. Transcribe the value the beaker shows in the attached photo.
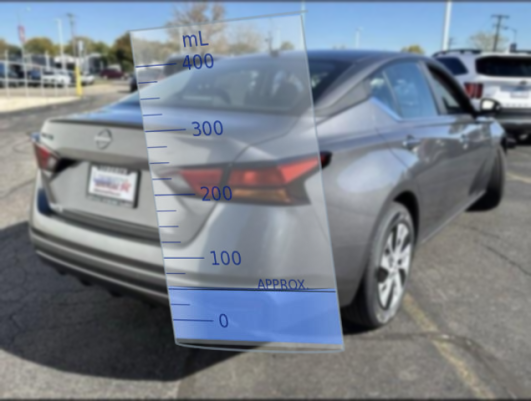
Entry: 50 mL
